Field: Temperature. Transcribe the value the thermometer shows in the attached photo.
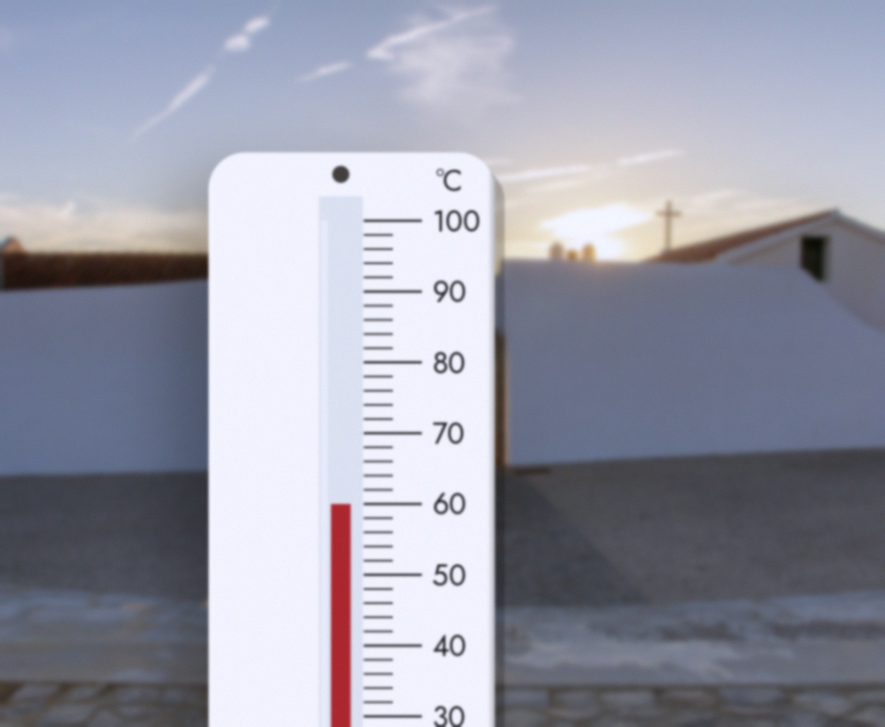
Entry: 60 °C
